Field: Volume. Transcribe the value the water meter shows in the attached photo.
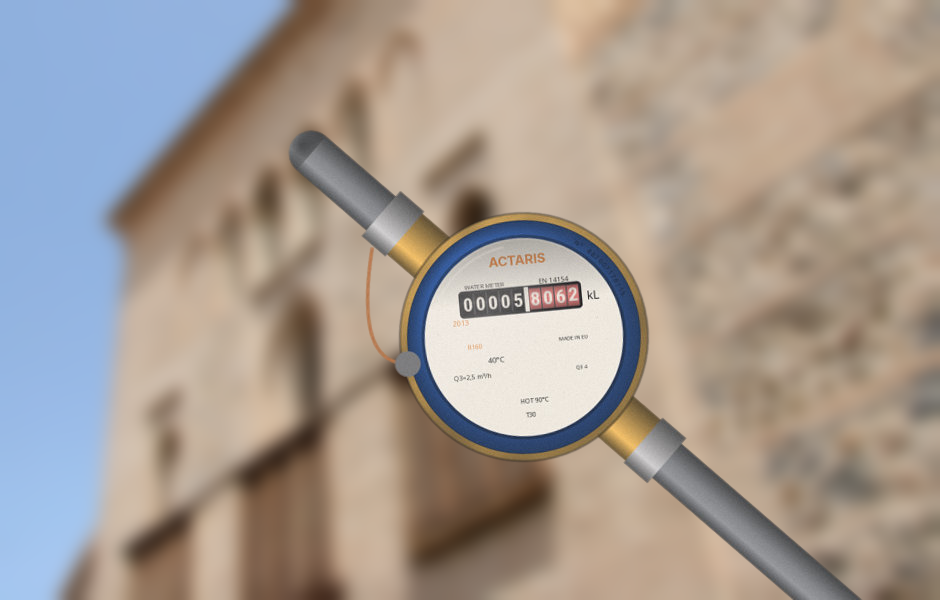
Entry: 5.8062 kL
